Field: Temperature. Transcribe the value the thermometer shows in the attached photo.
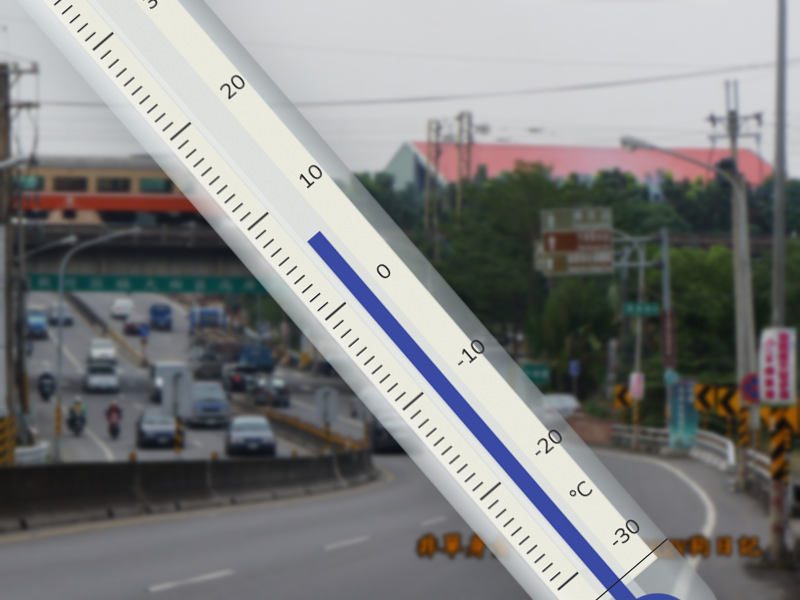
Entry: 6 °C
